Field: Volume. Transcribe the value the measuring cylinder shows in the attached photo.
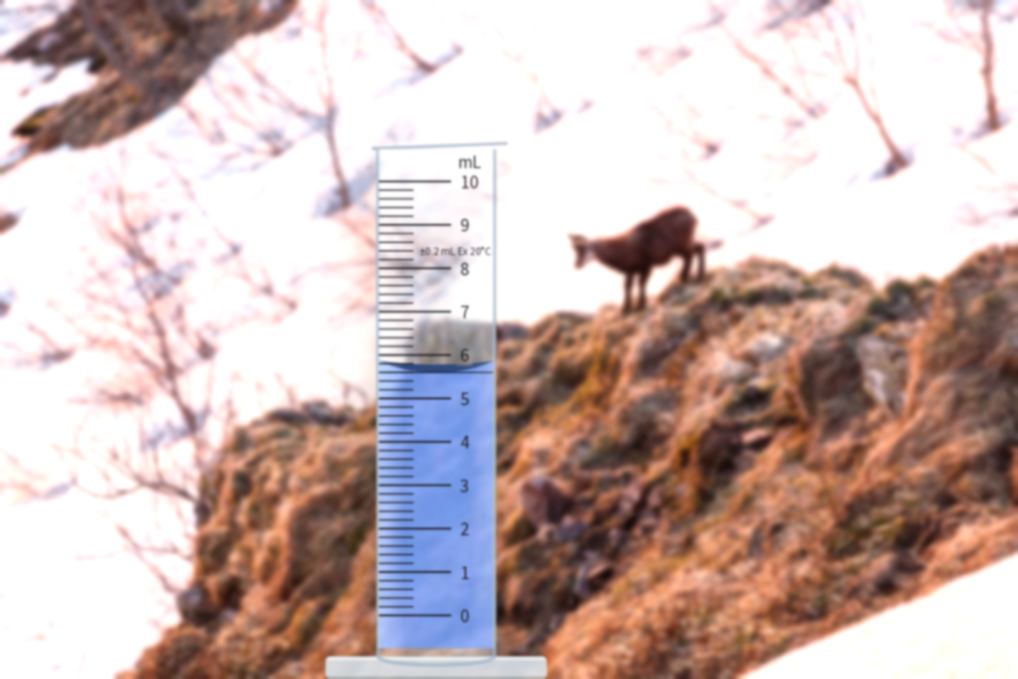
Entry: 5.6 mL
